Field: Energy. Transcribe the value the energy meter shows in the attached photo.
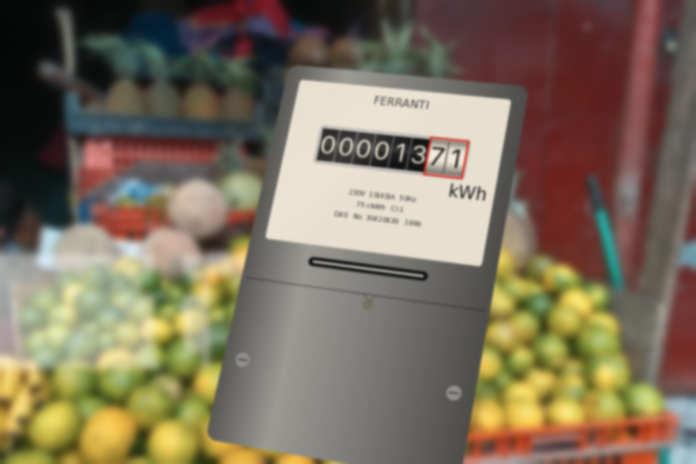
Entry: 13.71 kWh
